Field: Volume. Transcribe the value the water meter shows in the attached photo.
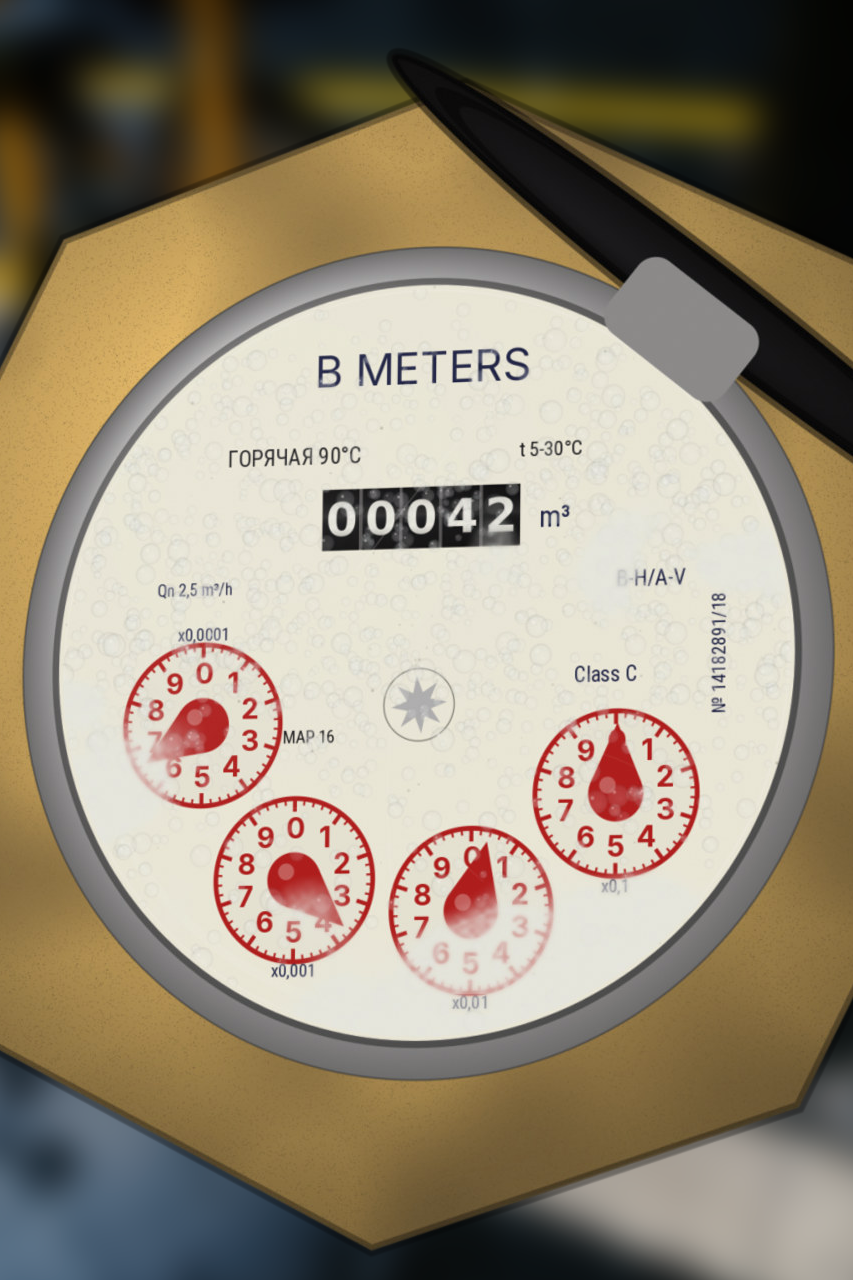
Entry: 42.0036 m³
